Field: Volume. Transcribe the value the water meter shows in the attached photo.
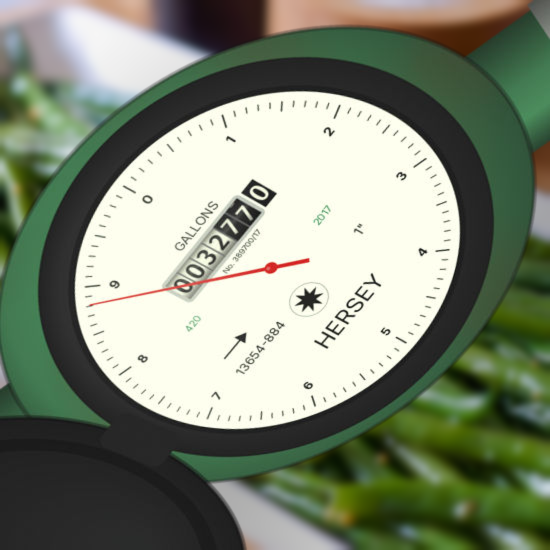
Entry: 32768.8 gal
